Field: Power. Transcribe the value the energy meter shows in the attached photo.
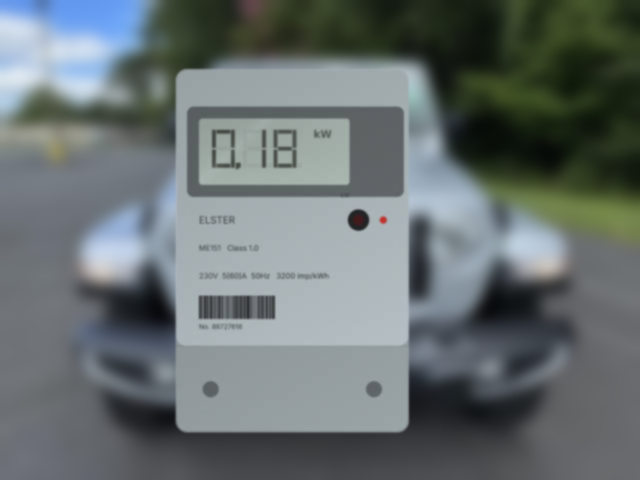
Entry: 0.18 kW
